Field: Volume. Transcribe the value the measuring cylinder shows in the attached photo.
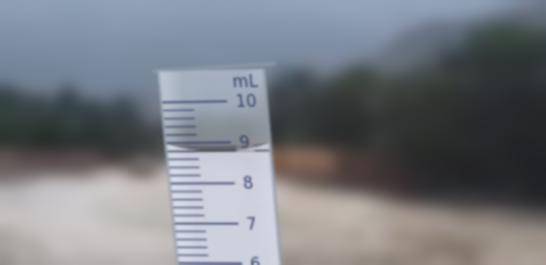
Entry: 8.8 mL
